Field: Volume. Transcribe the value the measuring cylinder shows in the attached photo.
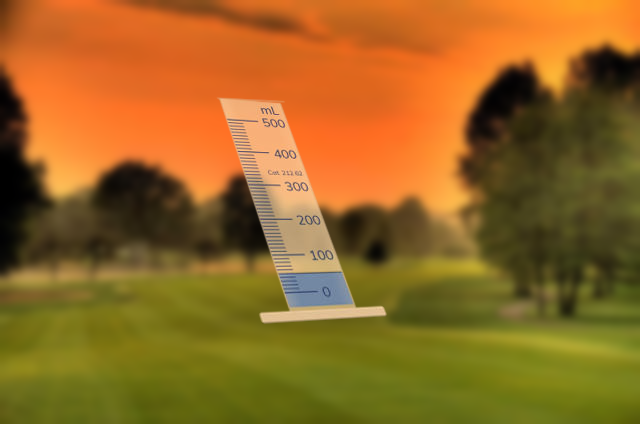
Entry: 50 mL
